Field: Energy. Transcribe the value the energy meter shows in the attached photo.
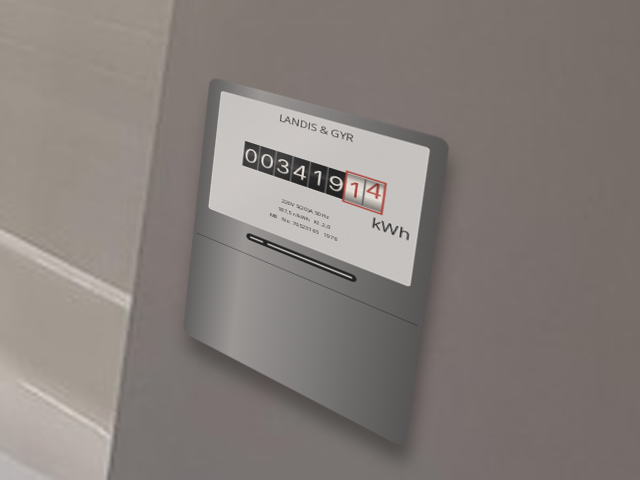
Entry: 3419.14 kWh
